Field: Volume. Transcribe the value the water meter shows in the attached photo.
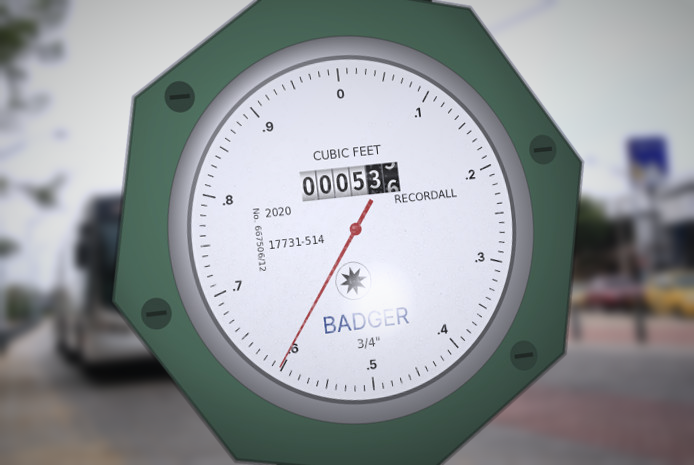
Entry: 535.60 ft³
